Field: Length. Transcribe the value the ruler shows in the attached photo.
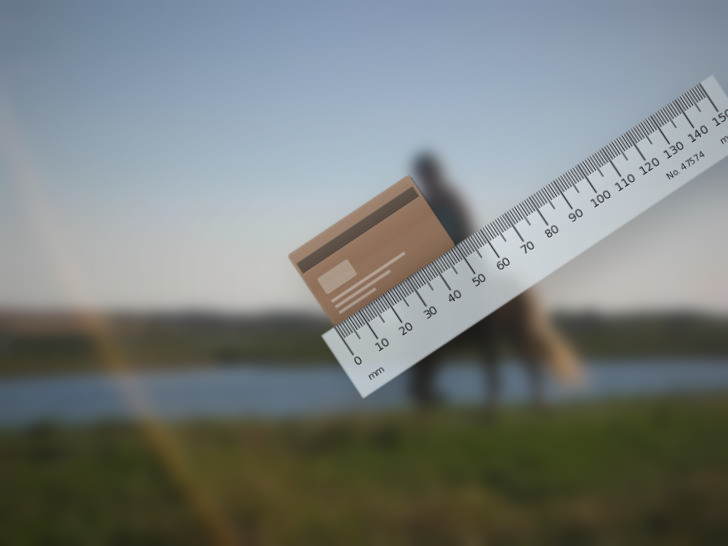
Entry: 50 mm
